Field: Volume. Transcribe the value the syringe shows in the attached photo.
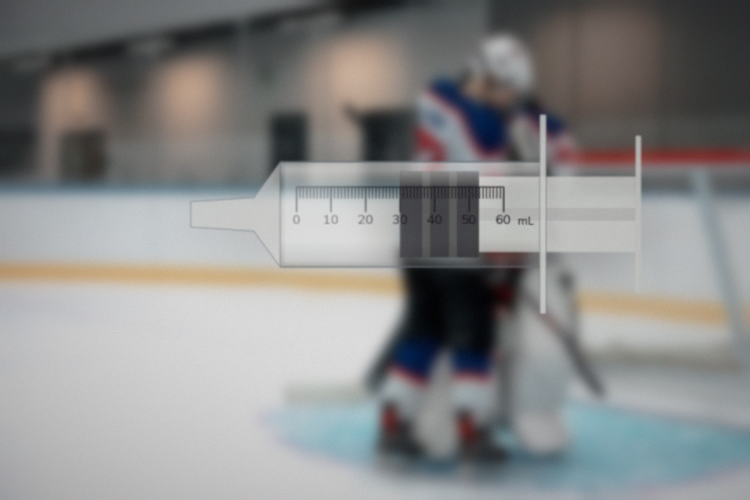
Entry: 30 mL
